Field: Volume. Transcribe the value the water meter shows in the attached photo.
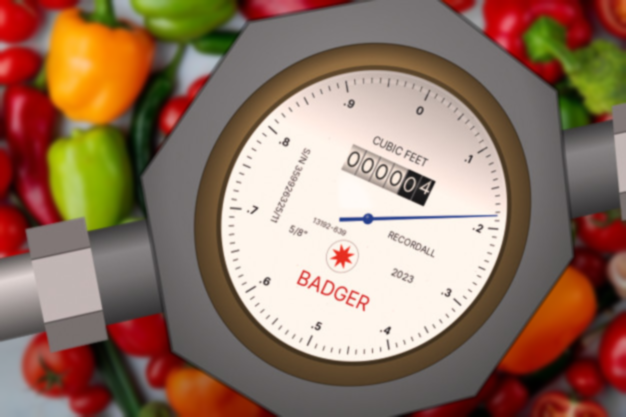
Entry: 4.18 ft³
